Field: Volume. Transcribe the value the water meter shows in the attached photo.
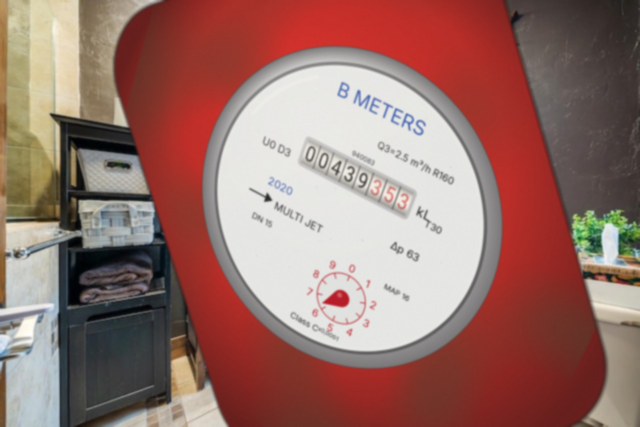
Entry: 439.3536 kL
